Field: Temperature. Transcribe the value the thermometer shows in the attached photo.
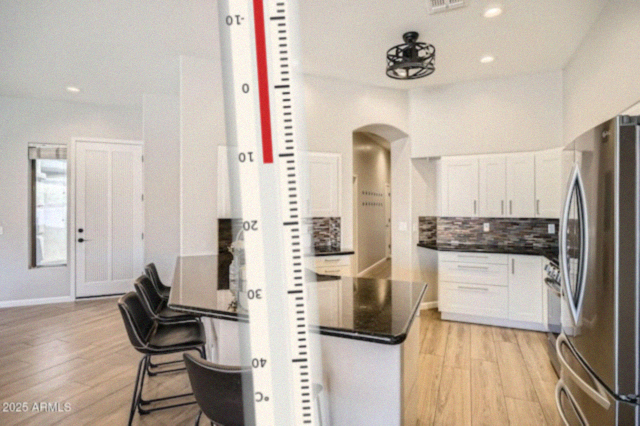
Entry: 11 °C
